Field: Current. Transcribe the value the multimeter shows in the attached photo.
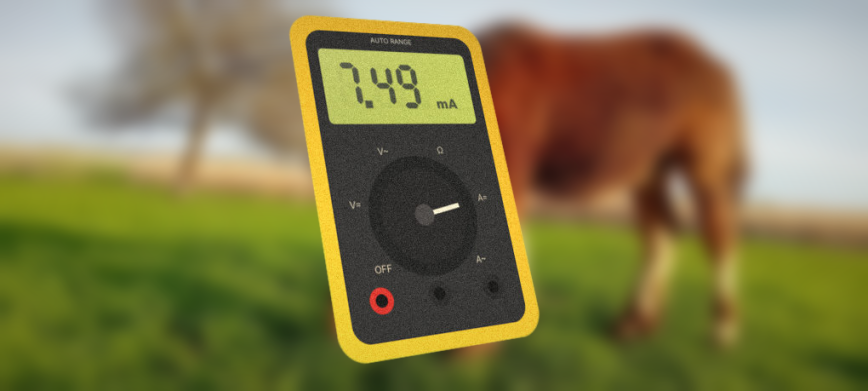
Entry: 7.49 mA
